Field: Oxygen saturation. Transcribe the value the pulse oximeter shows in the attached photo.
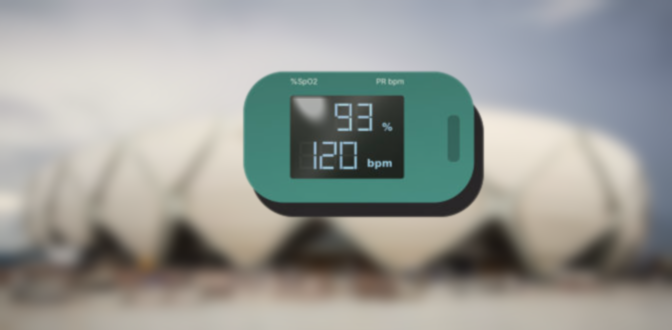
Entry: 93 %
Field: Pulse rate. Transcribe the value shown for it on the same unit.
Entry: 120 bpm
